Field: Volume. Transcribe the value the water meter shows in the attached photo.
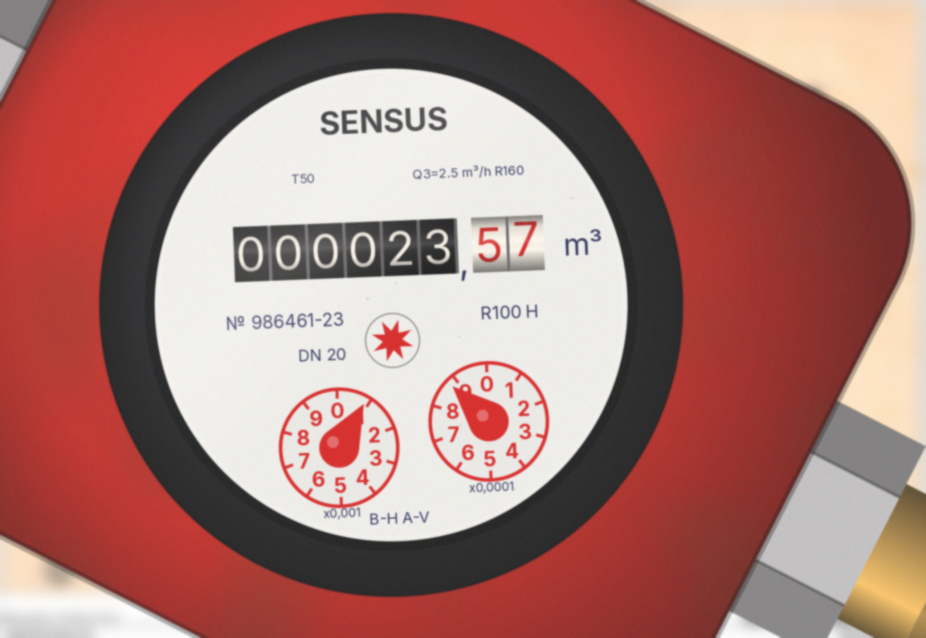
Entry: 23.5708 m³
